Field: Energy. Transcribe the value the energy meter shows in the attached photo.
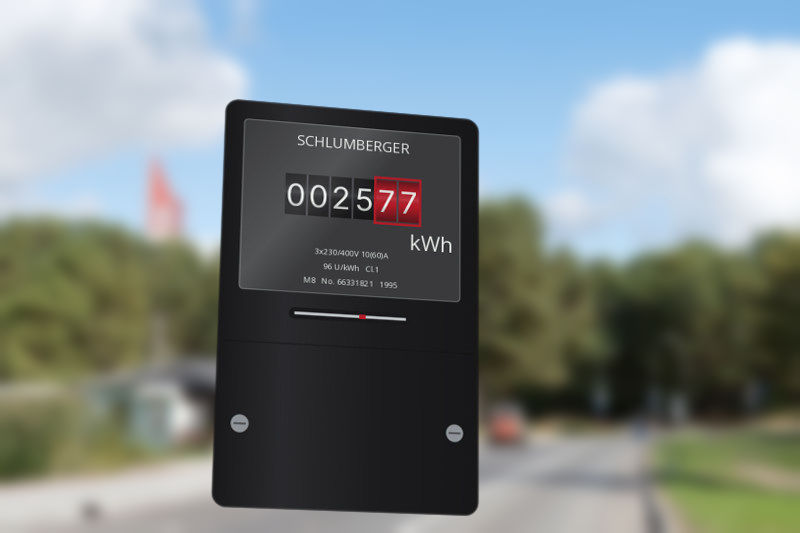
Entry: 25.77 kWh
